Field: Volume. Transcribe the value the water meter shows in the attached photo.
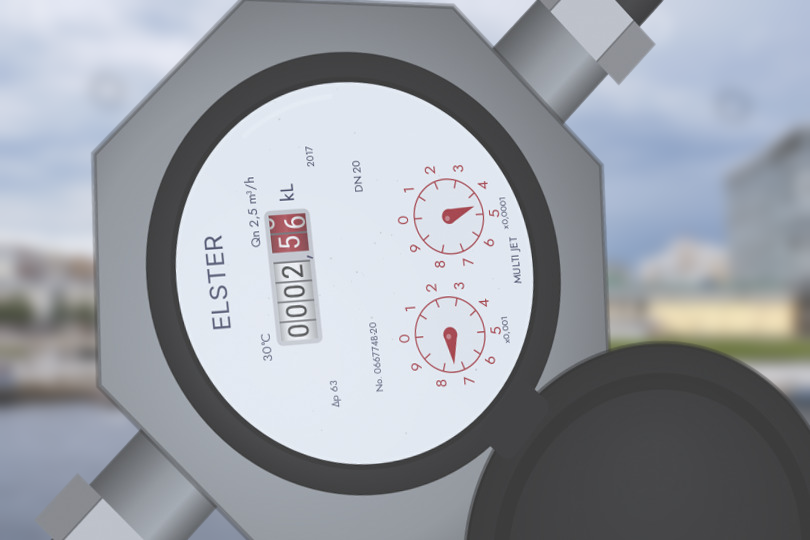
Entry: 2.5574 kL
